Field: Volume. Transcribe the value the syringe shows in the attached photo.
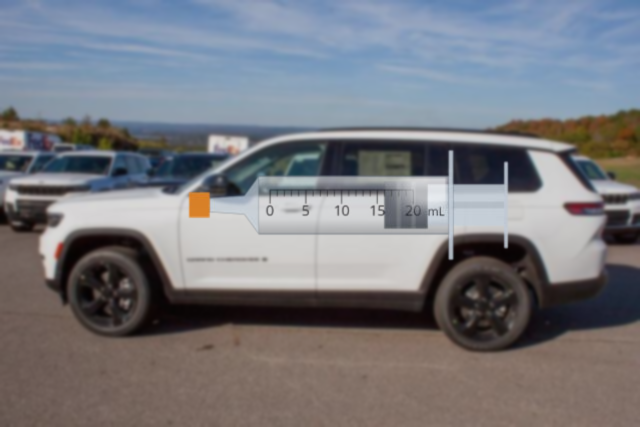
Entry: 16 mL
